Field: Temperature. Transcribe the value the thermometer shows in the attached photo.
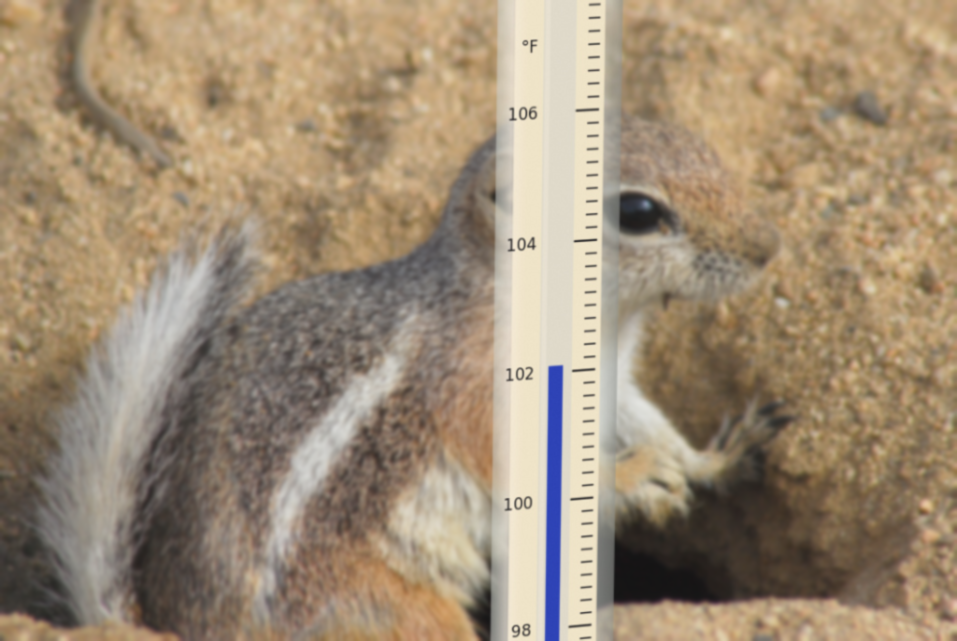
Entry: 102.1 °F
